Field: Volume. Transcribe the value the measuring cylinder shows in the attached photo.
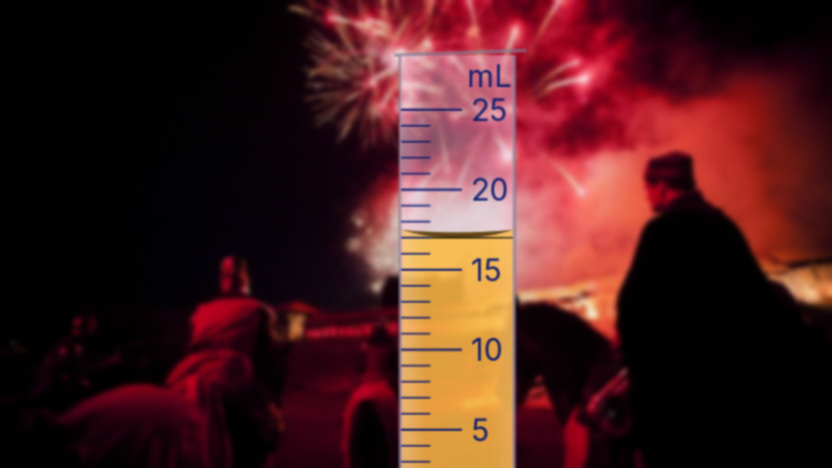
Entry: 17 mL
